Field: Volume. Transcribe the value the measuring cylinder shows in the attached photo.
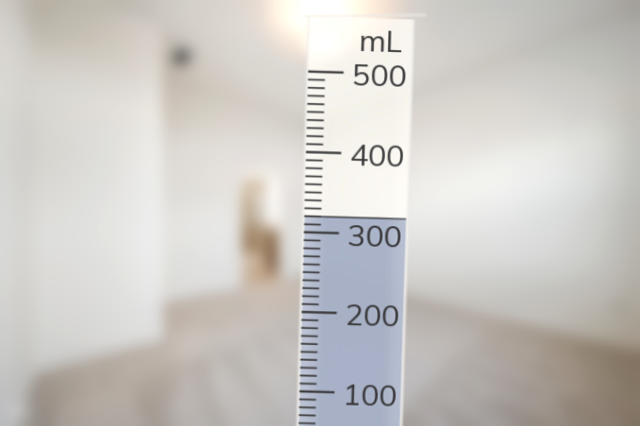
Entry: 320 mL
